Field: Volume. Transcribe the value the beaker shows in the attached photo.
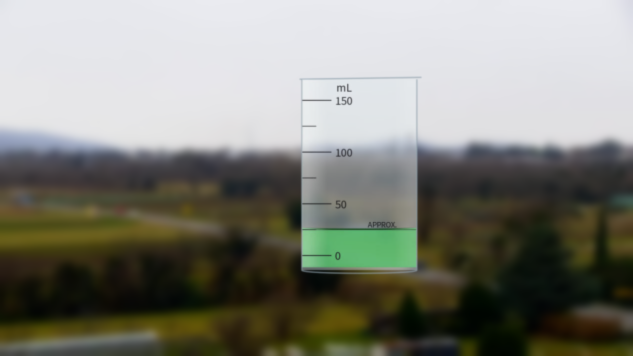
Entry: 25 mL
